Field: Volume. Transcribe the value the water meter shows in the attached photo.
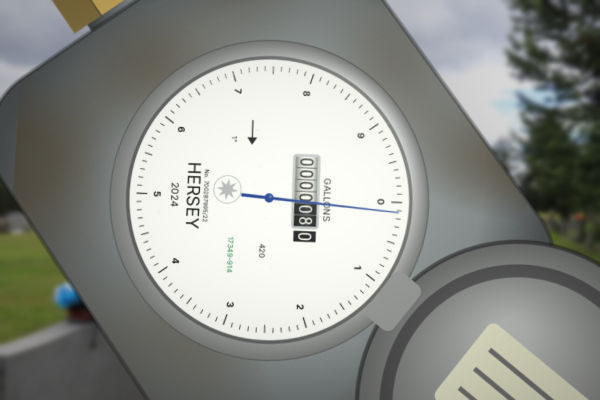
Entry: 80.1 gal
